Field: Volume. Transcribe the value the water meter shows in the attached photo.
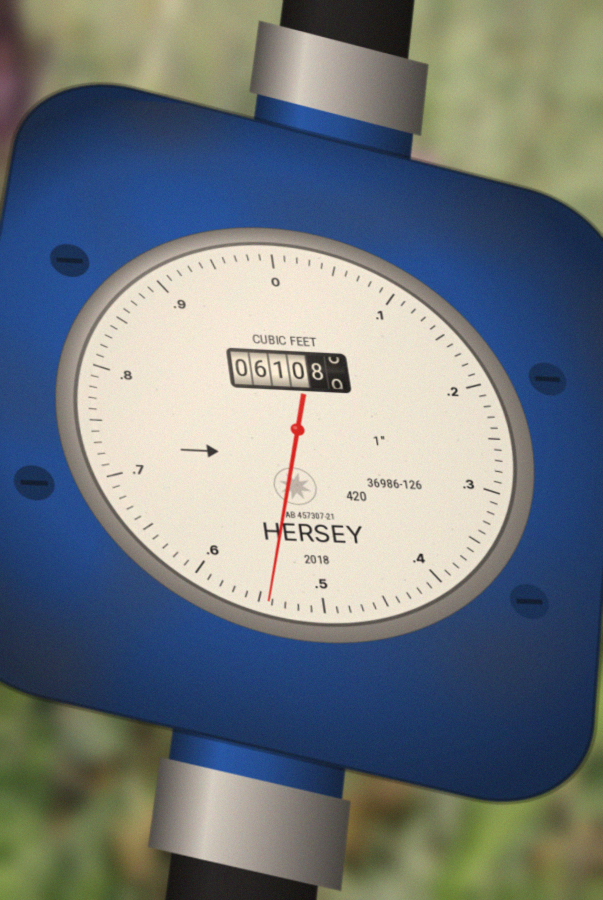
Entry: 61088.54 ft³
